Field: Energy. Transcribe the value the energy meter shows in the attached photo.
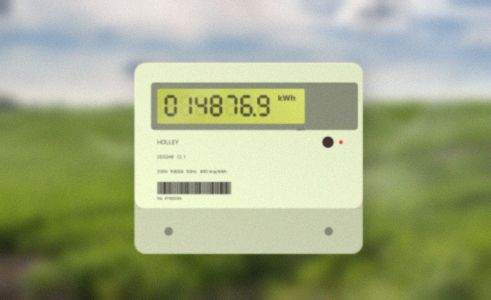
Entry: 14876.9 kWh
